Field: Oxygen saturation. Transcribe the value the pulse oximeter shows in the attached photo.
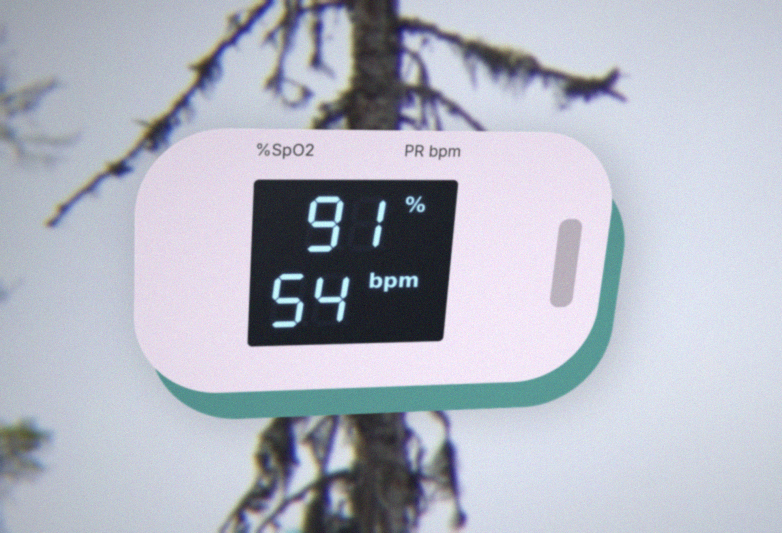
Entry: 91 %
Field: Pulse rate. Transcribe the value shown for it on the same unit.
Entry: 54 bpm
